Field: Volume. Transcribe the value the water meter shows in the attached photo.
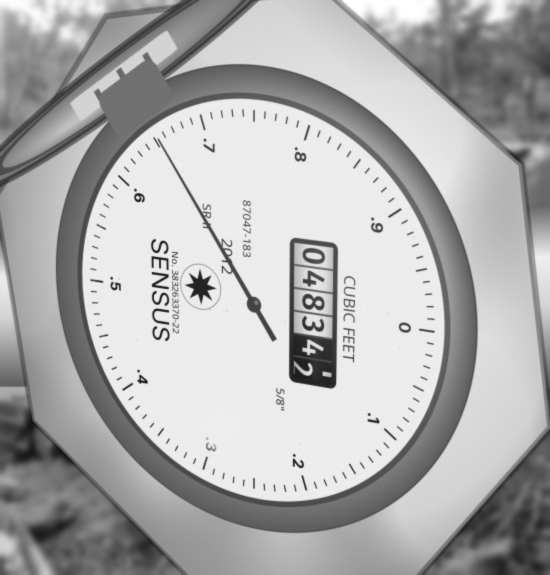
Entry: 48341.65 ft³
